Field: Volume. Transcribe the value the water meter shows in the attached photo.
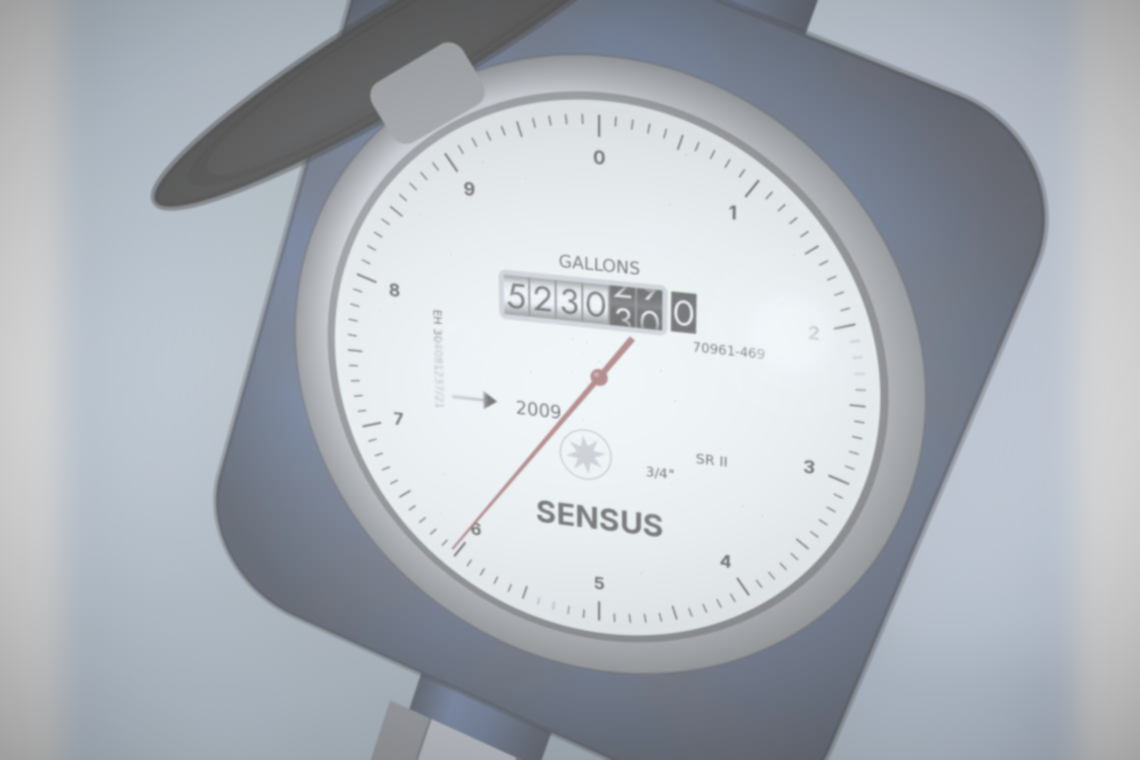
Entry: 5230296.0 gal
